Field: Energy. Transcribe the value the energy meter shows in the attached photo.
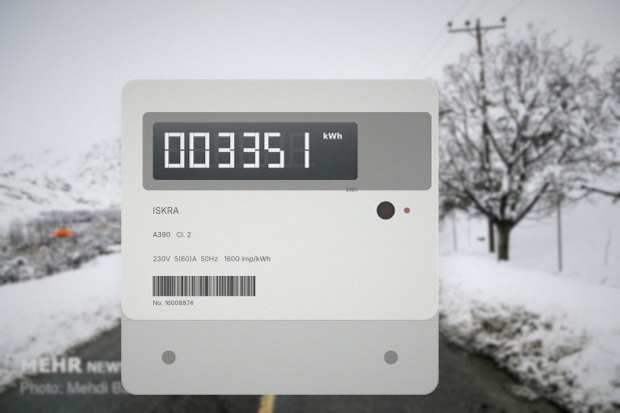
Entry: 3351 kWh
